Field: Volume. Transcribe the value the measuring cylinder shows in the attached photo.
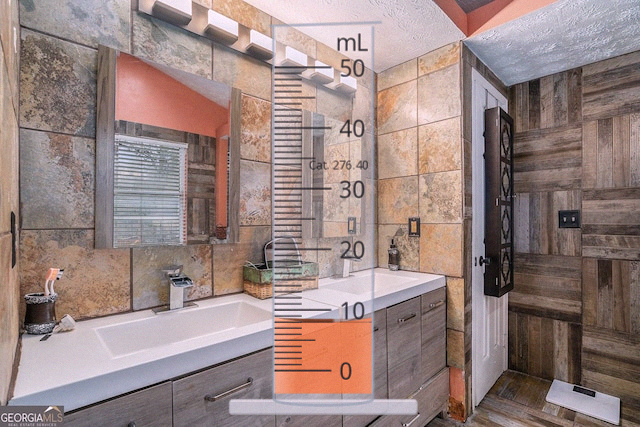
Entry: 8 mL
